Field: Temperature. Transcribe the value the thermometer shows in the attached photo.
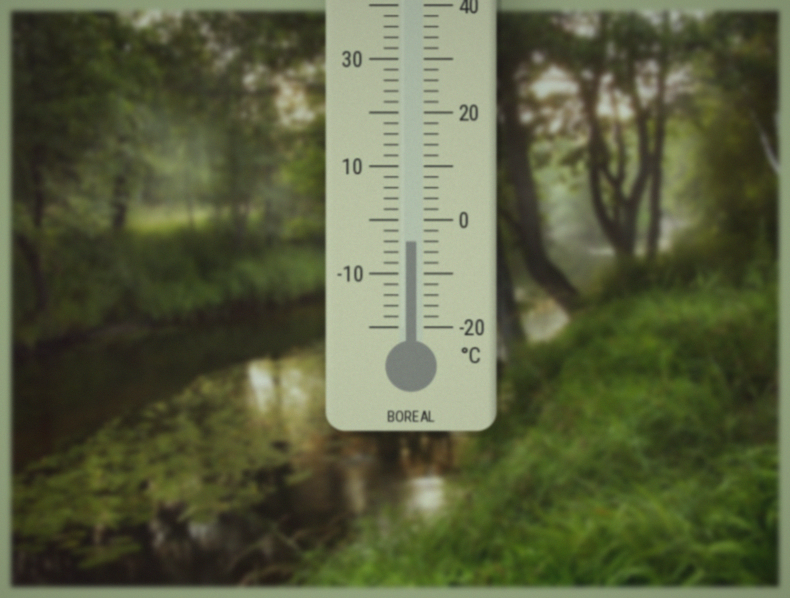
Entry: -4 °C
